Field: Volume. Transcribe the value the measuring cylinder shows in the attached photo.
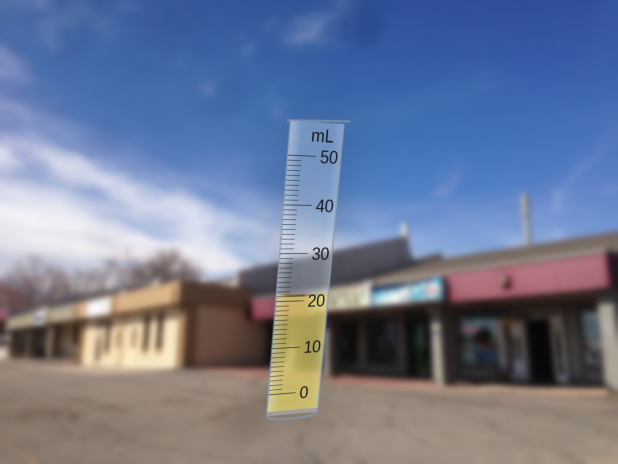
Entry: 21 mL
